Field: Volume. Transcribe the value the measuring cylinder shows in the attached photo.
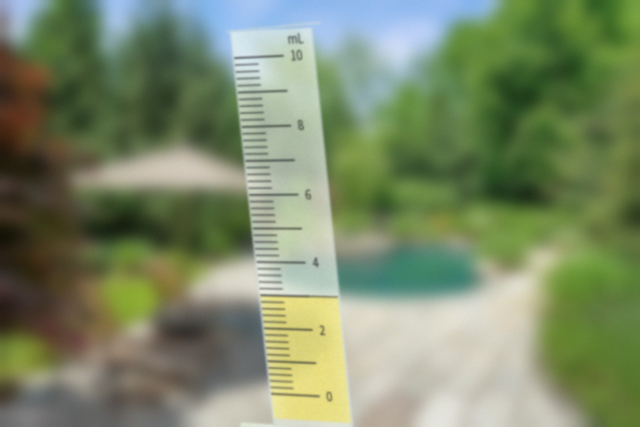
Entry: 3 mL
